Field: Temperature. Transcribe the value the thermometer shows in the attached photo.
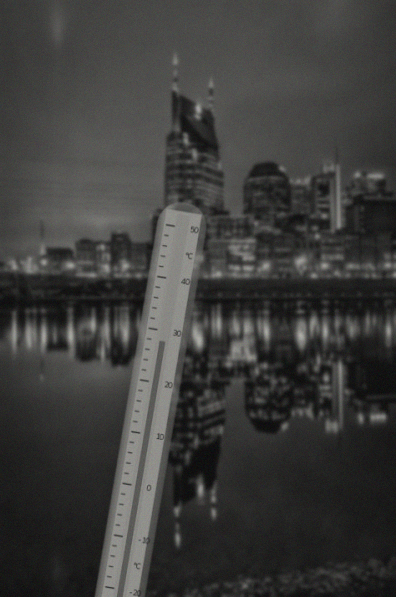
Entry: 28 °C
